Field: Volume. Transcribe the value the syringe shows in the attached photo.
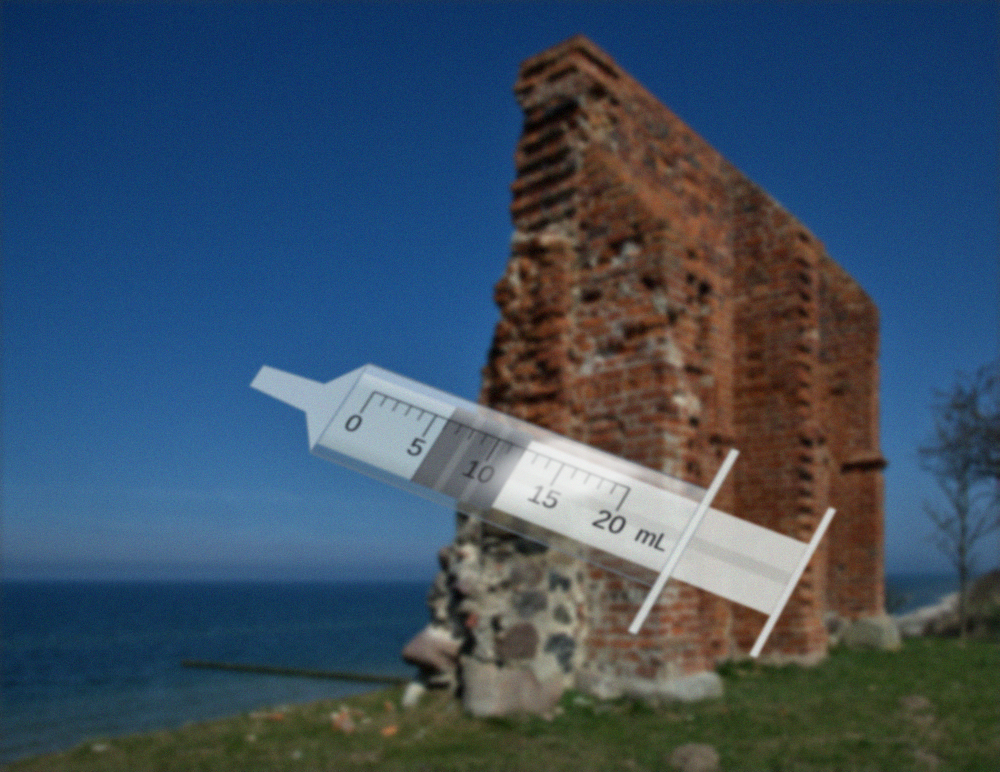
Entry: 6 mL
